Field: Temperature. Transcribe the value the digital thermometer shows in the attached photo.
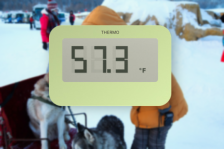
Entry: 57.3 °F
